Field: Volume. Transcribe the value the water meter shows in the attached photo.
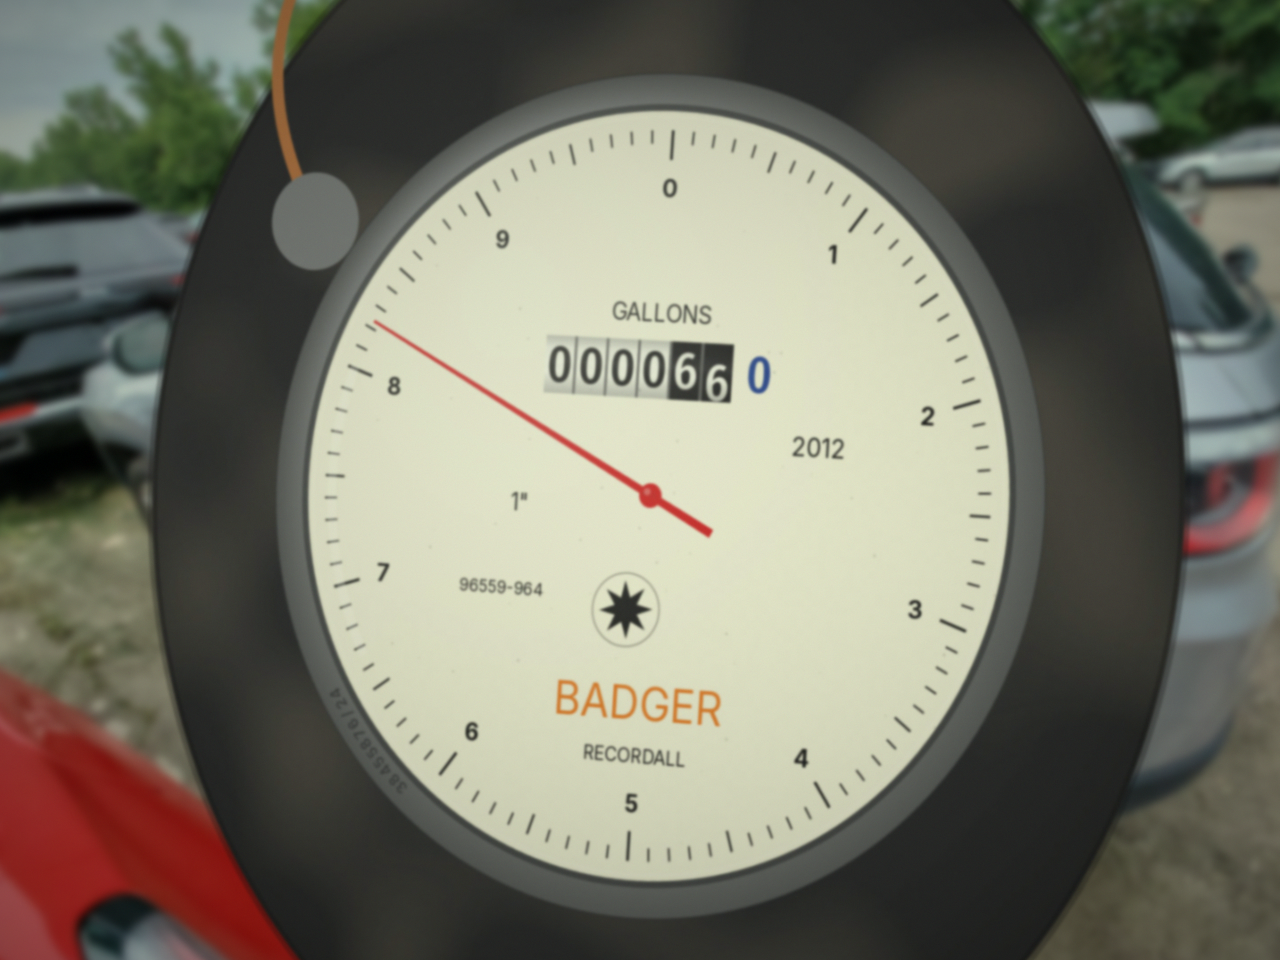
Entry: 658.2 gal
